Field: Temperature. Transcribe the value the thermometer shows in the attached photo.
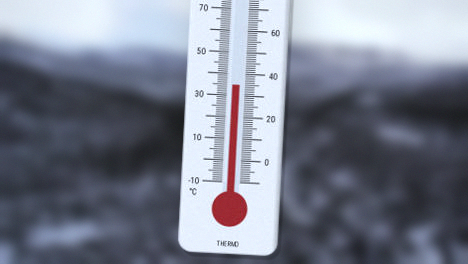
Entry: 35 °C
